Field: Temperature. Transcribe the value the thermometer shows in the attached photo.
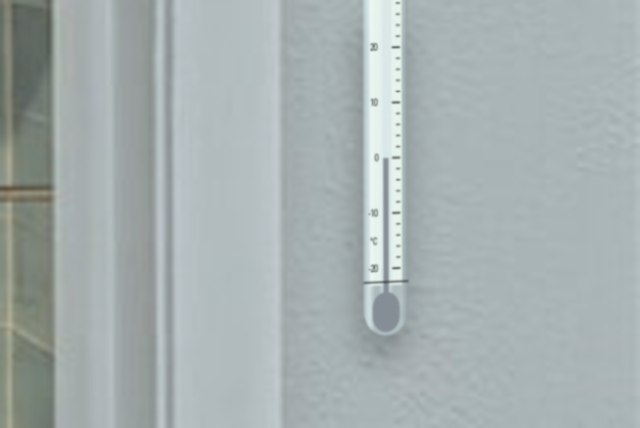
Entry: 0 °C
